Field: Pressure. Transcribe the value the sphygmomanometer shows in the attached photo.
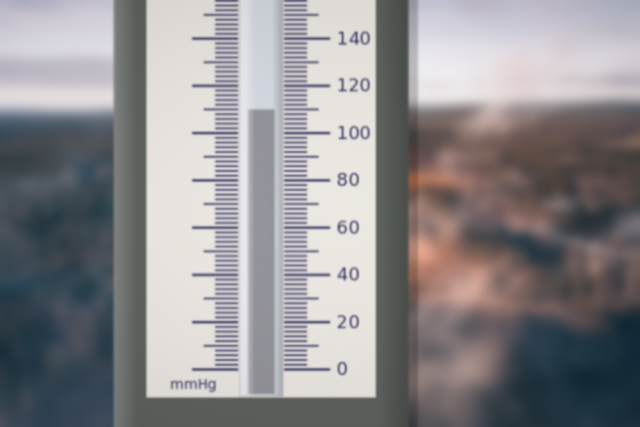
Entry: 110 mmHg
